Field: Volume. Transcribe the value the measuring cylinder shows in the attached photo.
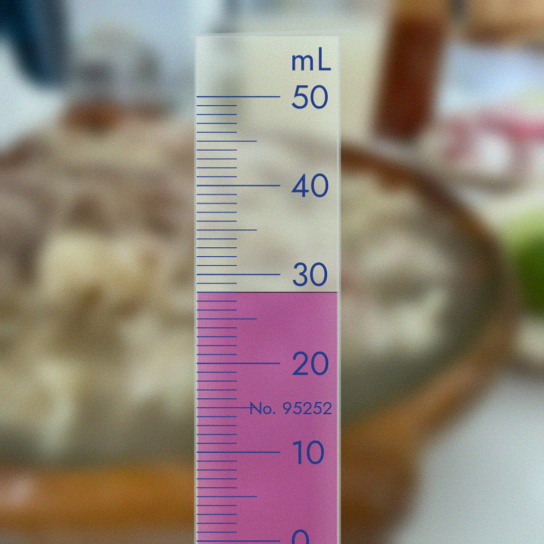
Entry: 28 mL
